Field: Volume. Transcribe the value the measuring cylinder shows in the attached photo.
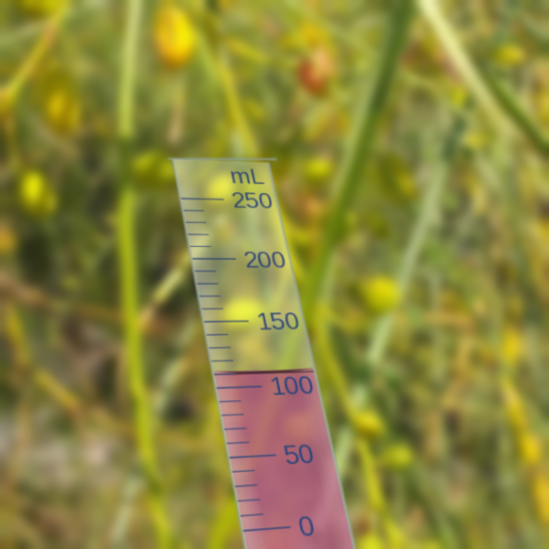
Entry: 110 mL
